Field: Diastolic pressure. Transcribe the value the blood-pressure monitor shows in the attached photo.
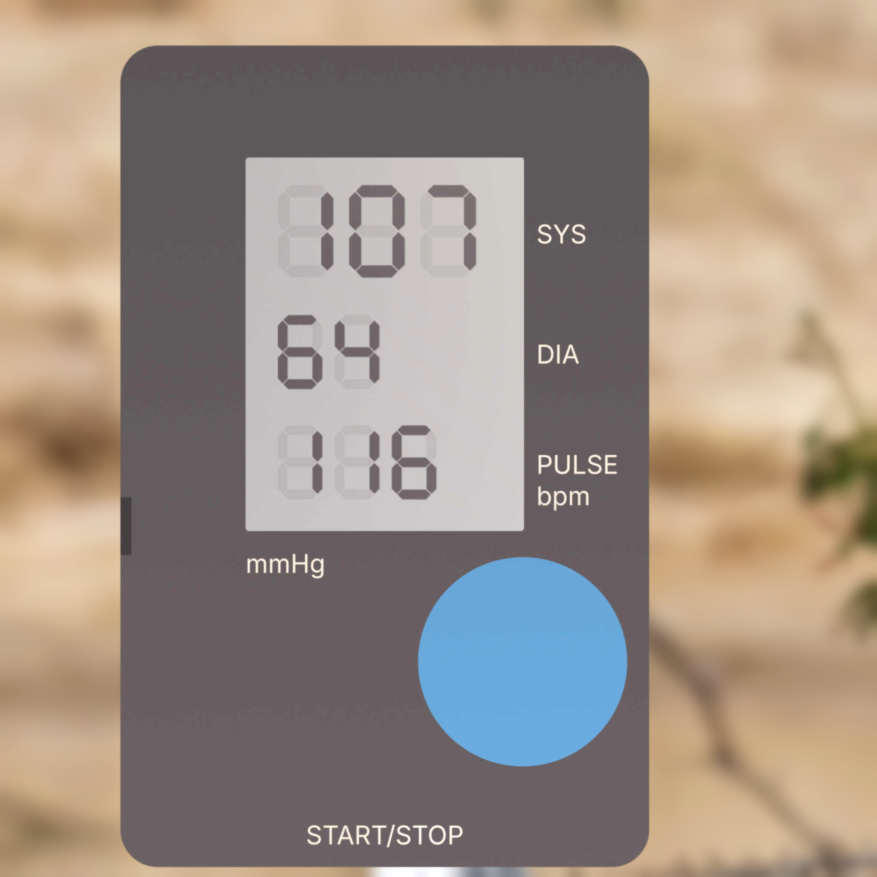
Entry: 64 mmHg
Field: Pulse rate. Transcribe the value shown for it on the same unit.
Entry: 116 bpm
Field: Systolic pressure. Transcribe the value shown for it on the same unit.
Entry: 107 mmHg
